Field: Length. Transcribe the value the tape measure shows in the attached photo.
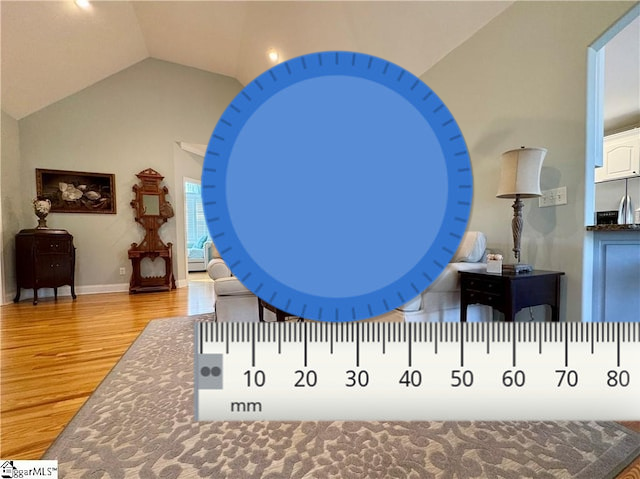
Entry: 52 mm
